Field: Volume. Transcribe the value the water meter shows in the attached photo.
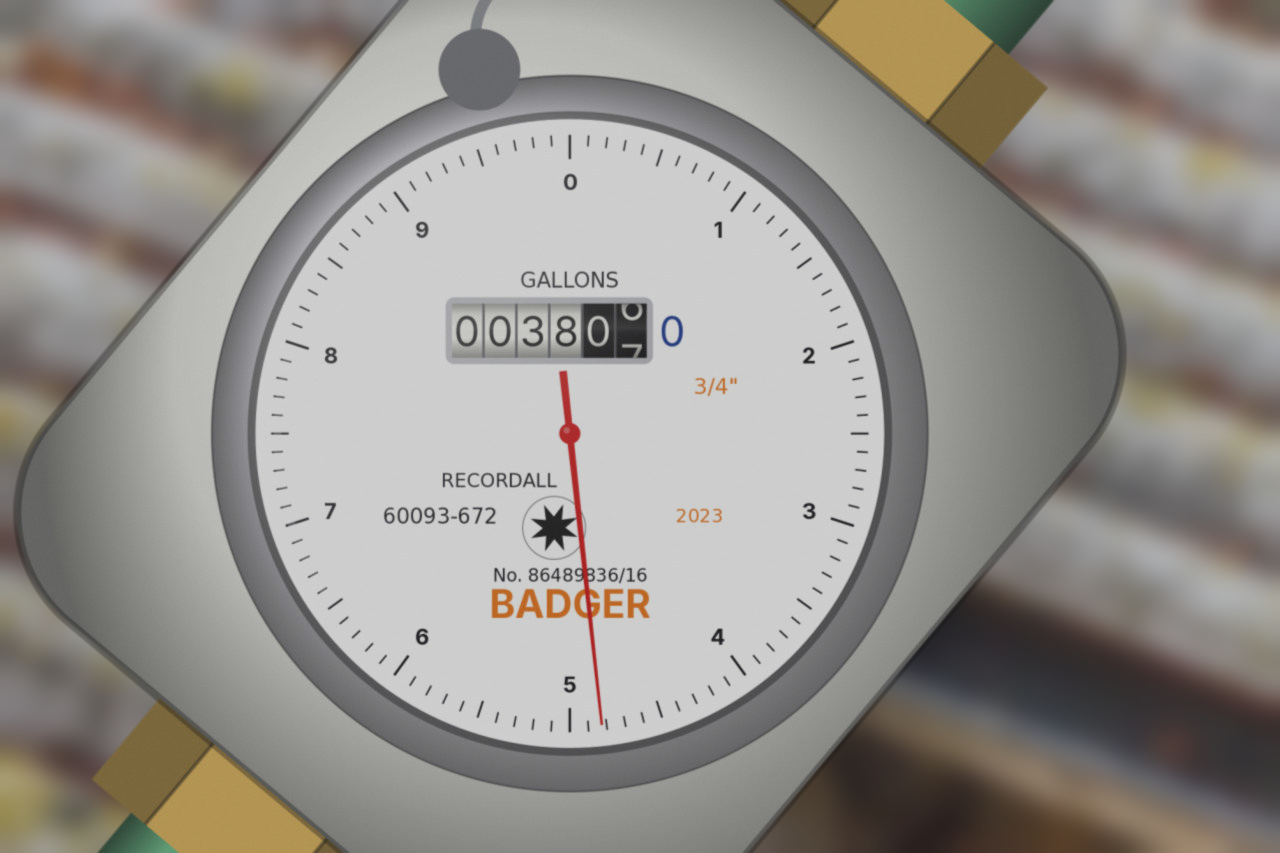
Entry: 38064.8 gal
